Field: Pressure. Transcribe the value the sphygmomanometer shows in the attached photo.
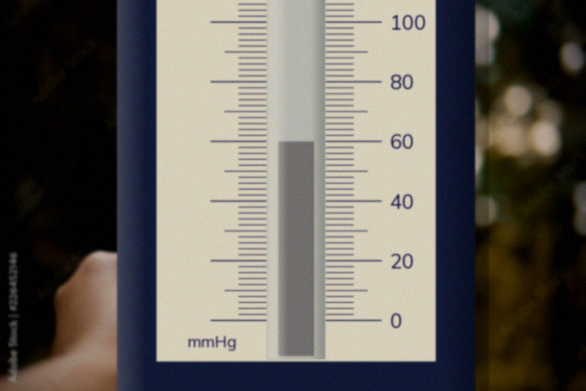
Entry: 60 mmHg
